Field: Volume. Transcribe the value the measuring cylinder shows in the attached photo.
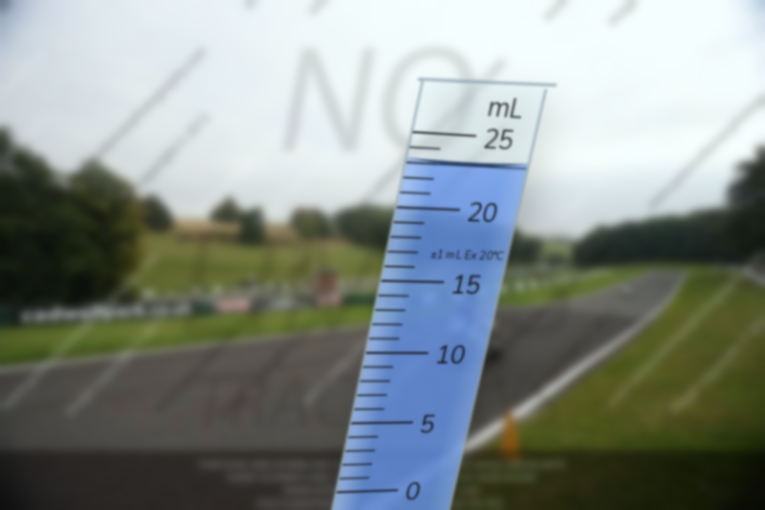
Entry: 23 mL
